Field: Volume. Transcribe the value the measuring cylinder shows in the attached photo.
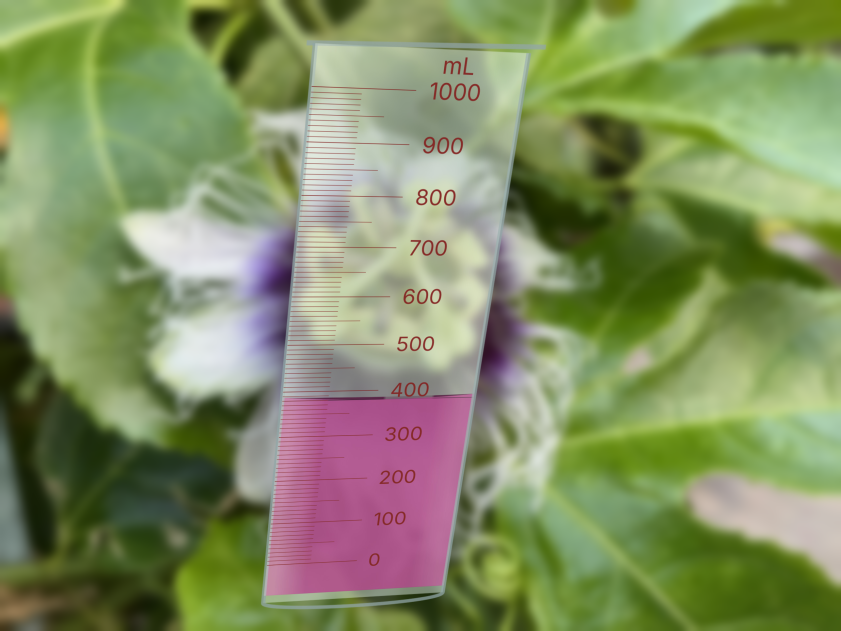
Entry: 380 mL
